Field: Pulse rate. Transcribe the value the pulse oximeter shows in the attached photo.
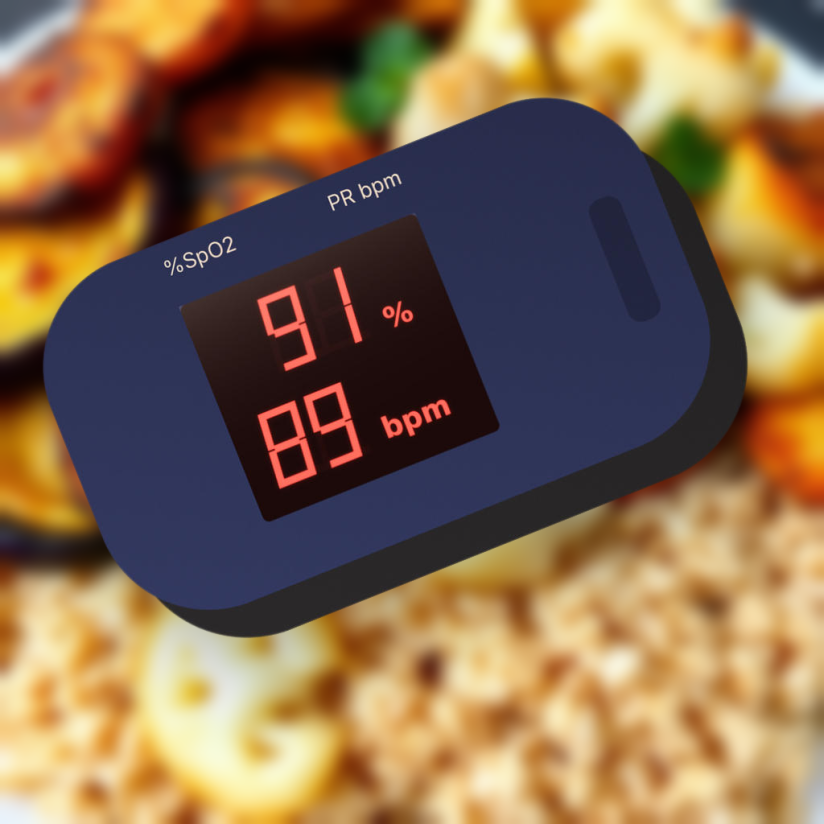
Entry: 89 bpm
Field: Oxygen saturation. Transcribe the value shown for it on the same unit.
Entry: 91 %
